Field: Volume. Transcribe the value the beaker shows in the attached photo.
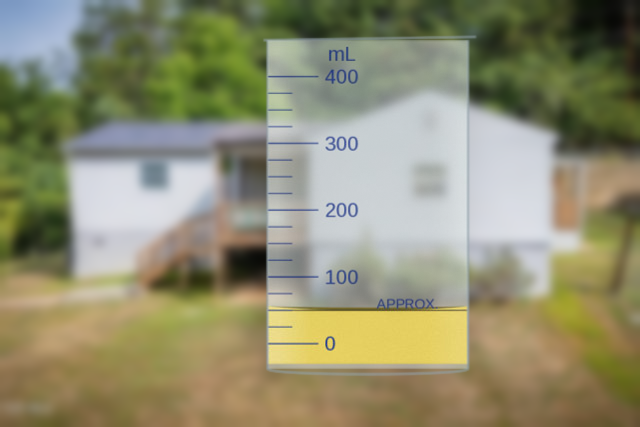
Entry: 50 mL
